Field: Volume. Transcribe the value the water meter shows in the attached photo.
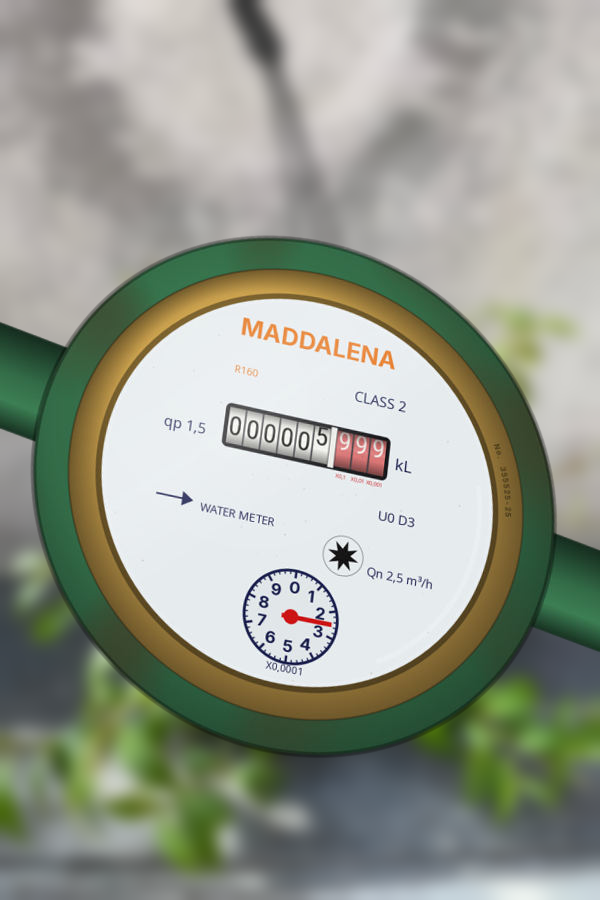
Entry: 5.9992 kL
